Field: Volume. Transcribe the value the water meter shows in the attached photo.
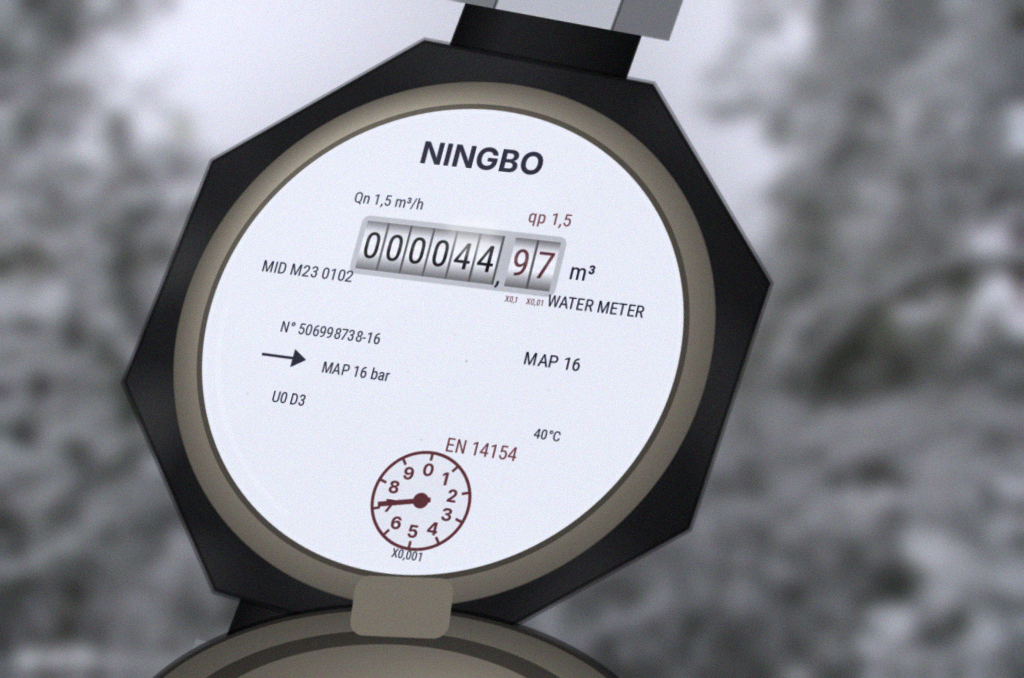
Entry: 44.977 m³
